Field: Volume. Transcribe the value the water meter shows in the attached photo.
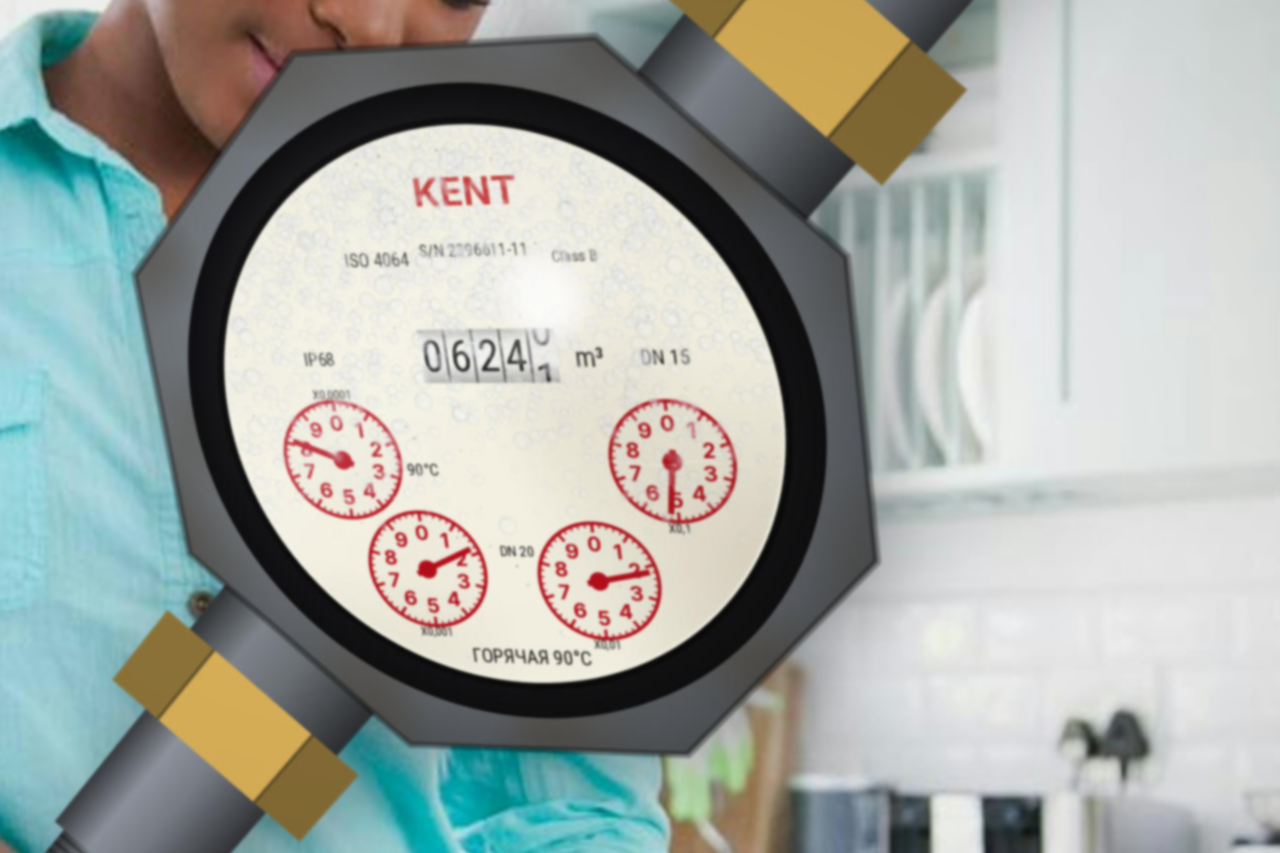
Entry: 6240.5218 m³
